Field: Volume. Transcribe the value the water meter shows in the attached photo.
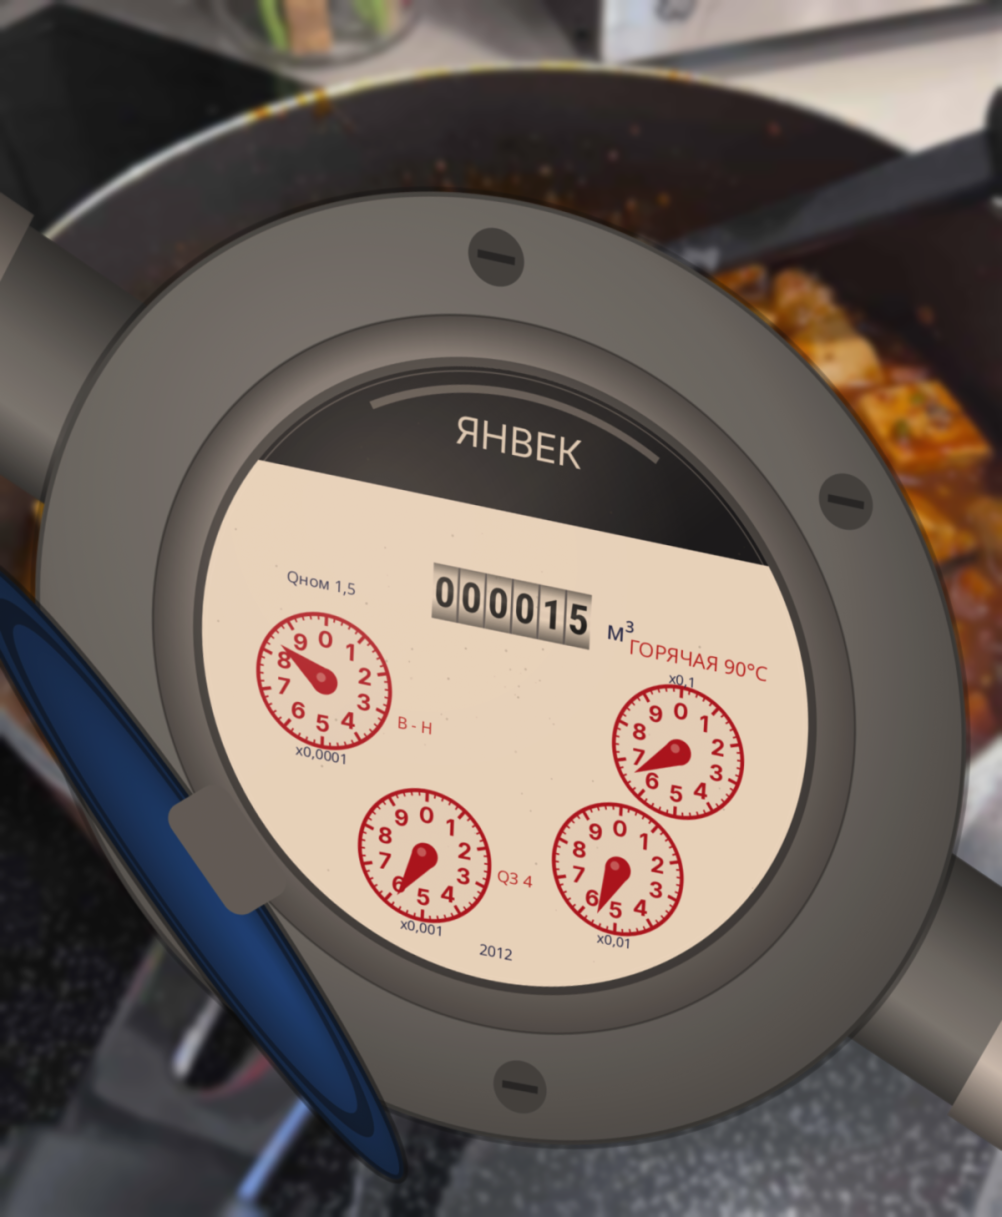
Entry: 15.6558 m³
